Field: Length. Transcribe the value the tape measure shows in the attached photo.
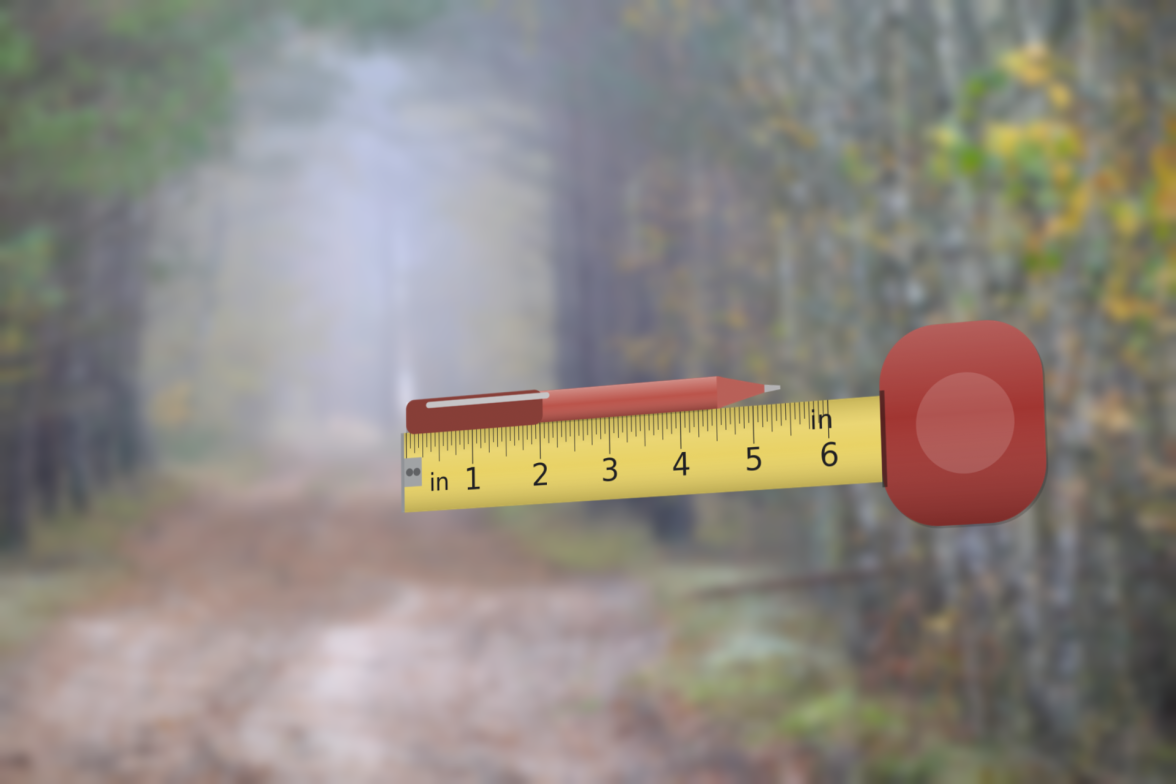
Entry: 5.375 in
